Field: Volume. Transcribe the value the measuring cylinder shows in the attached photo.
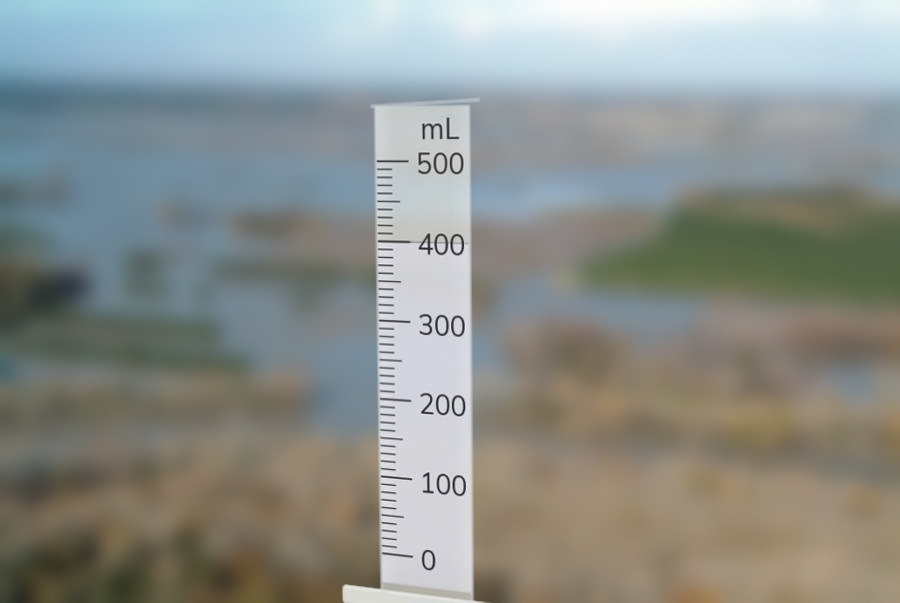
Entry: 400 mL
